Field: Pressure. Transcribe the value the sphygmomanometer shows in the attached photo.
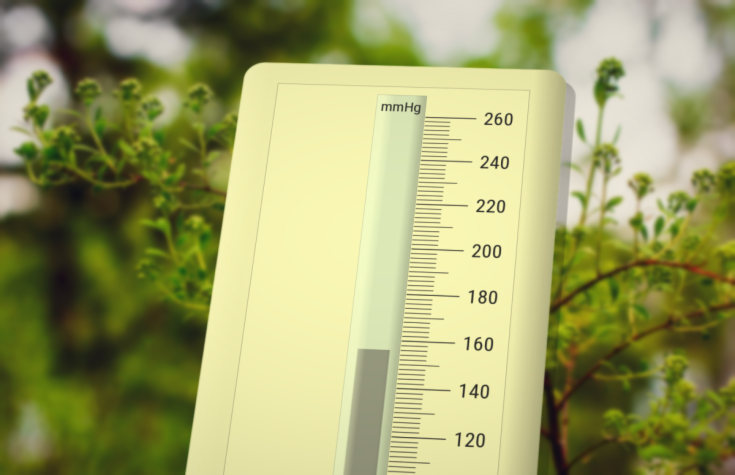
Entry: 156 mmHg
